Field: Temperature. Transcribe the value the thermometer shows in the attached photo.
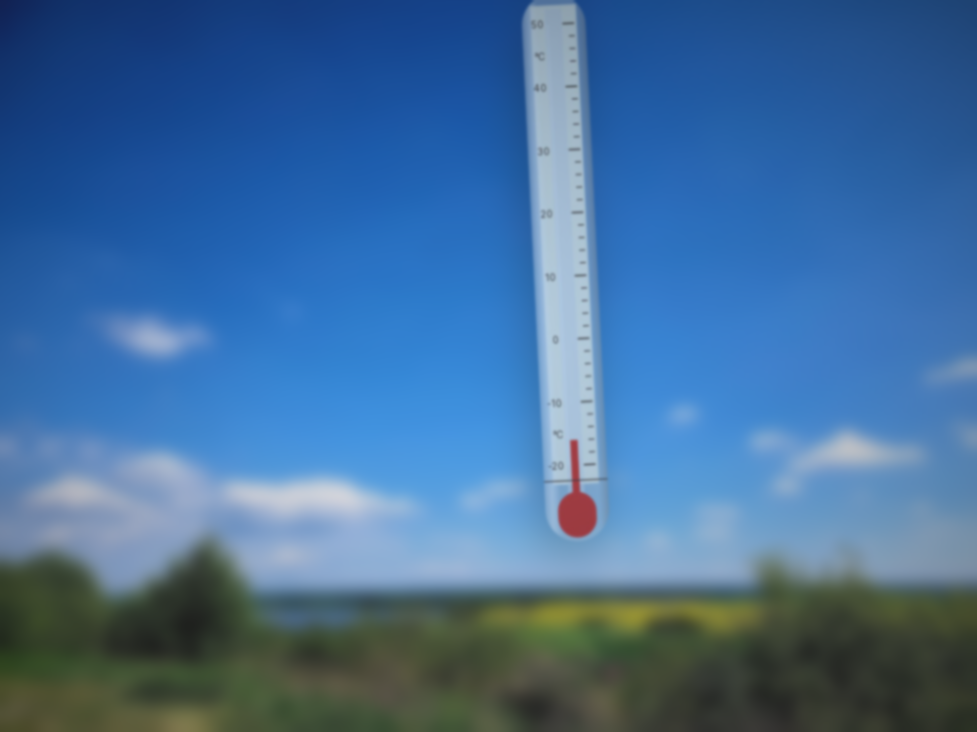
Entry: -16 °C
